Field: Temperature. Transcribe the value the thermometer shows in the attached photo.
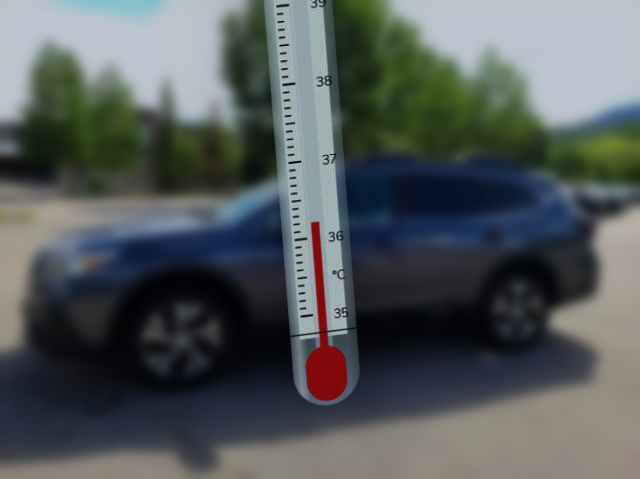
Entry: 36.2 °C
